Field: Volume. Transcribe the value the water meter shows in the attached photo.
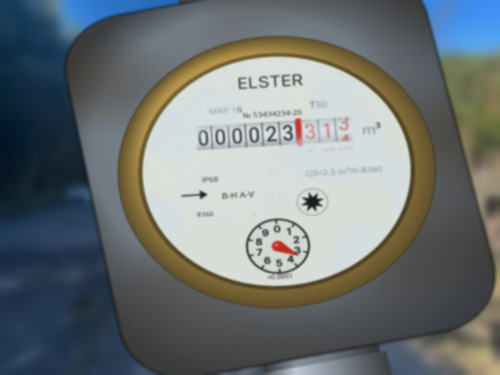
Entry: 23.3133 m³
